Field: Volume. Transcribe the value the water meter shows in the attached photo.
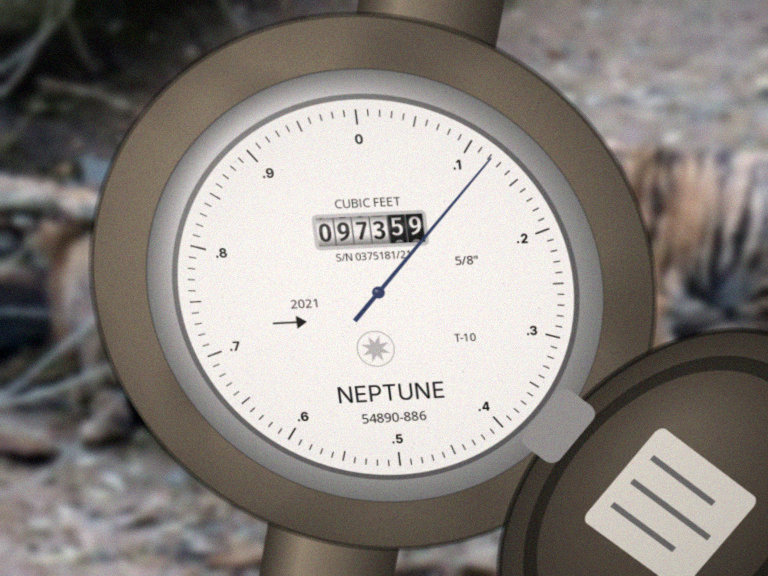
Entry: 97359.12 ft³
